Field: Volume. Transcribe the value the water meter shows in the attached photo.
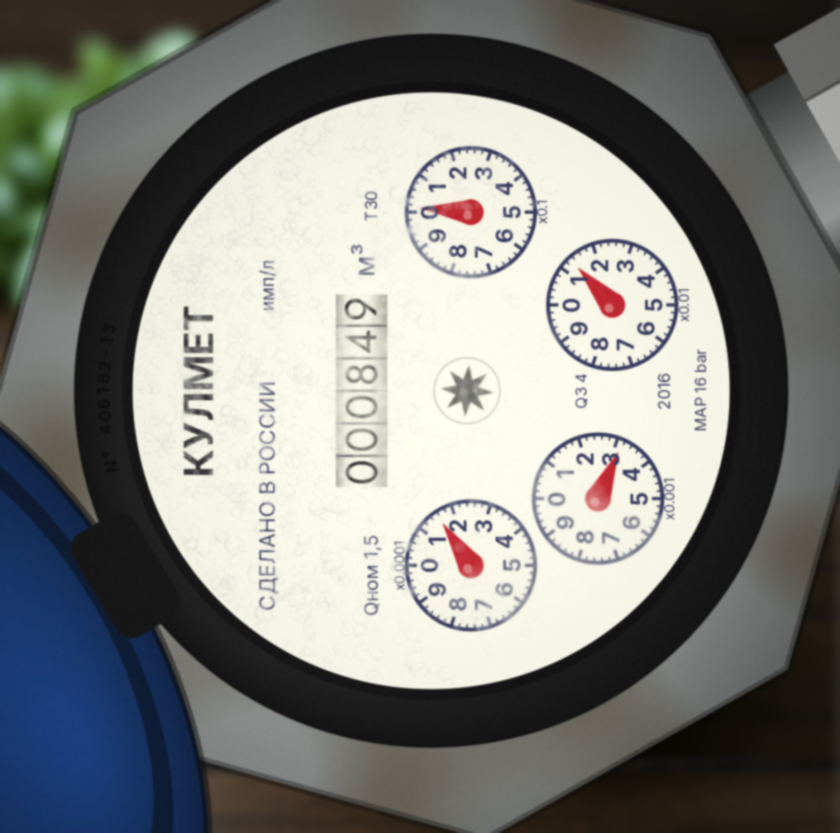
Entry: 849.0131 m³
